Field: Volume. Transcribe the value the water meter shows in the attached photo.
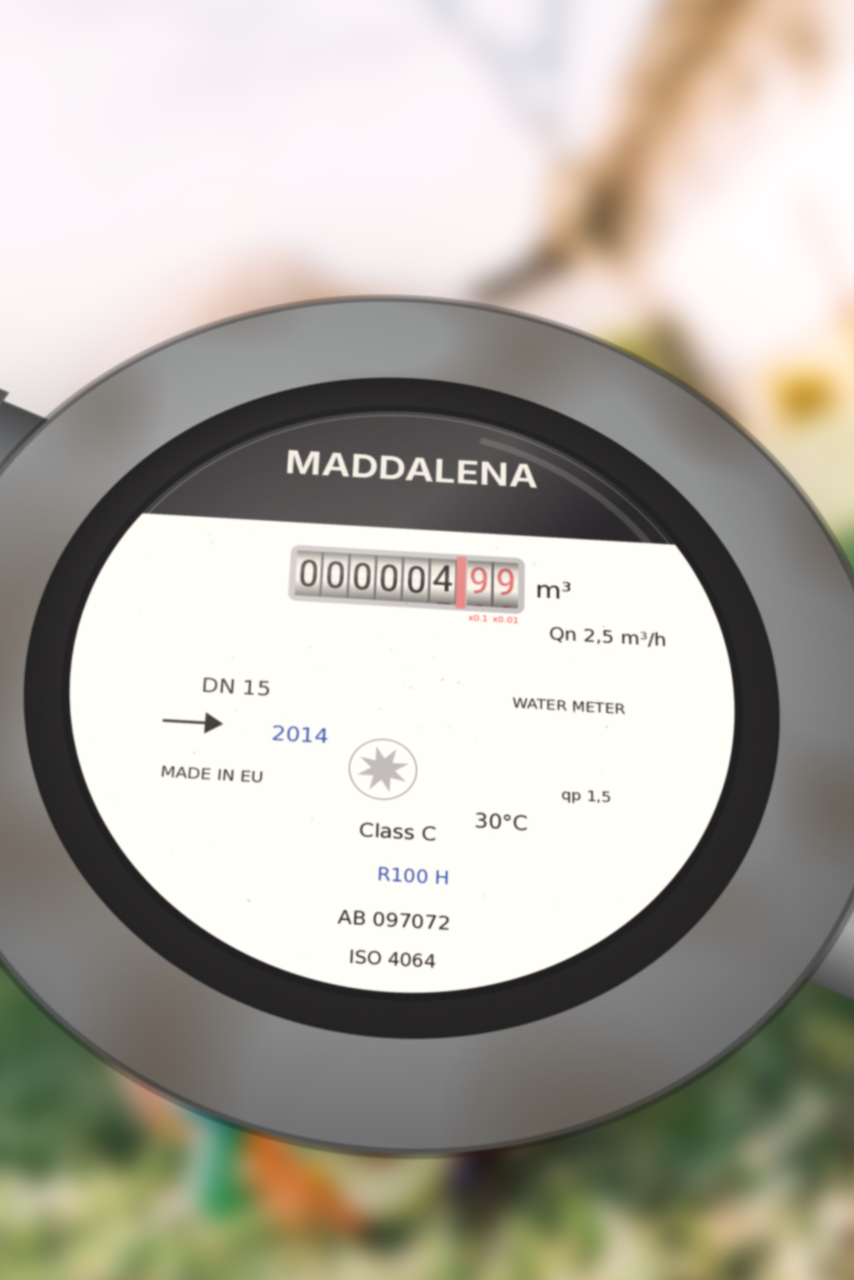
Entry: 4.99 m³
